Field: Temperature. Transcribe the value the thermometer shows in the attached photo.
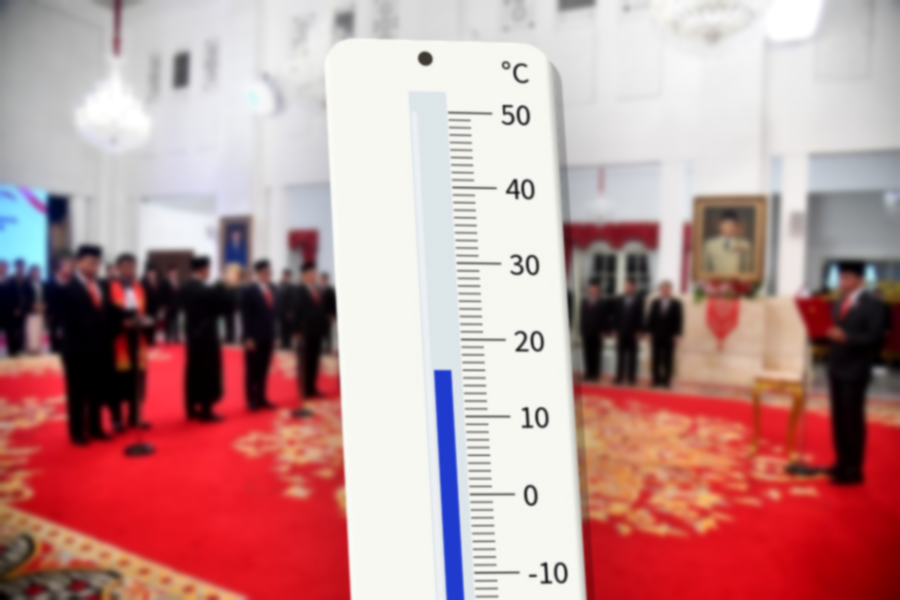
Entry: 16 °C
